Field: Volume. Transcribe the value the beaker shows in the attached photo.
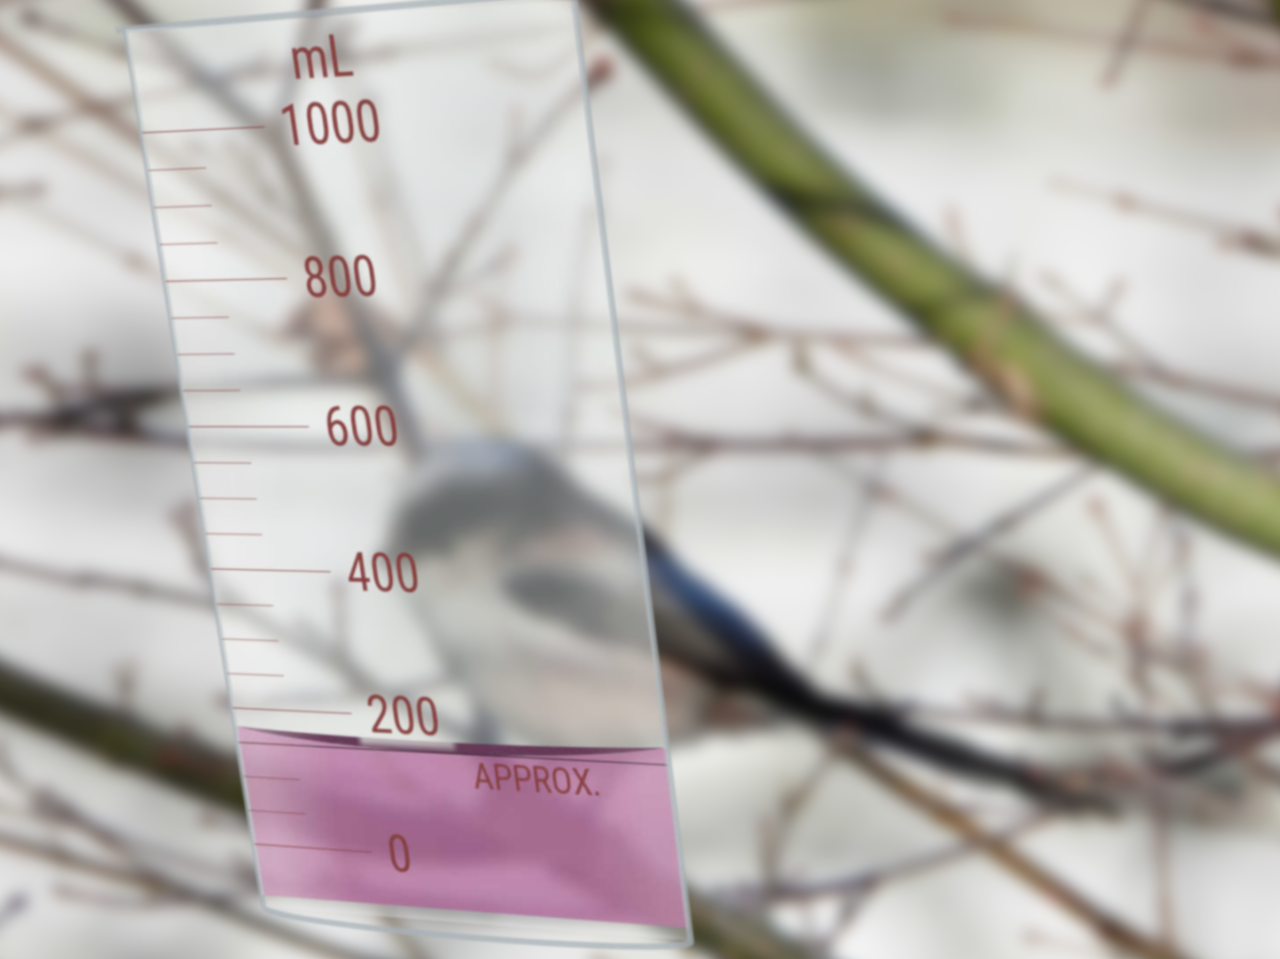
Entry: 150 mL
